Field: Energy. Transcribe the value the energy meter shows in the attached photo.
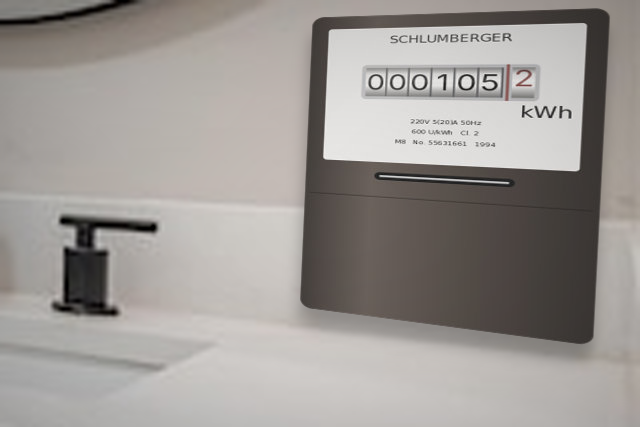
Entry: 105.2 kWh
